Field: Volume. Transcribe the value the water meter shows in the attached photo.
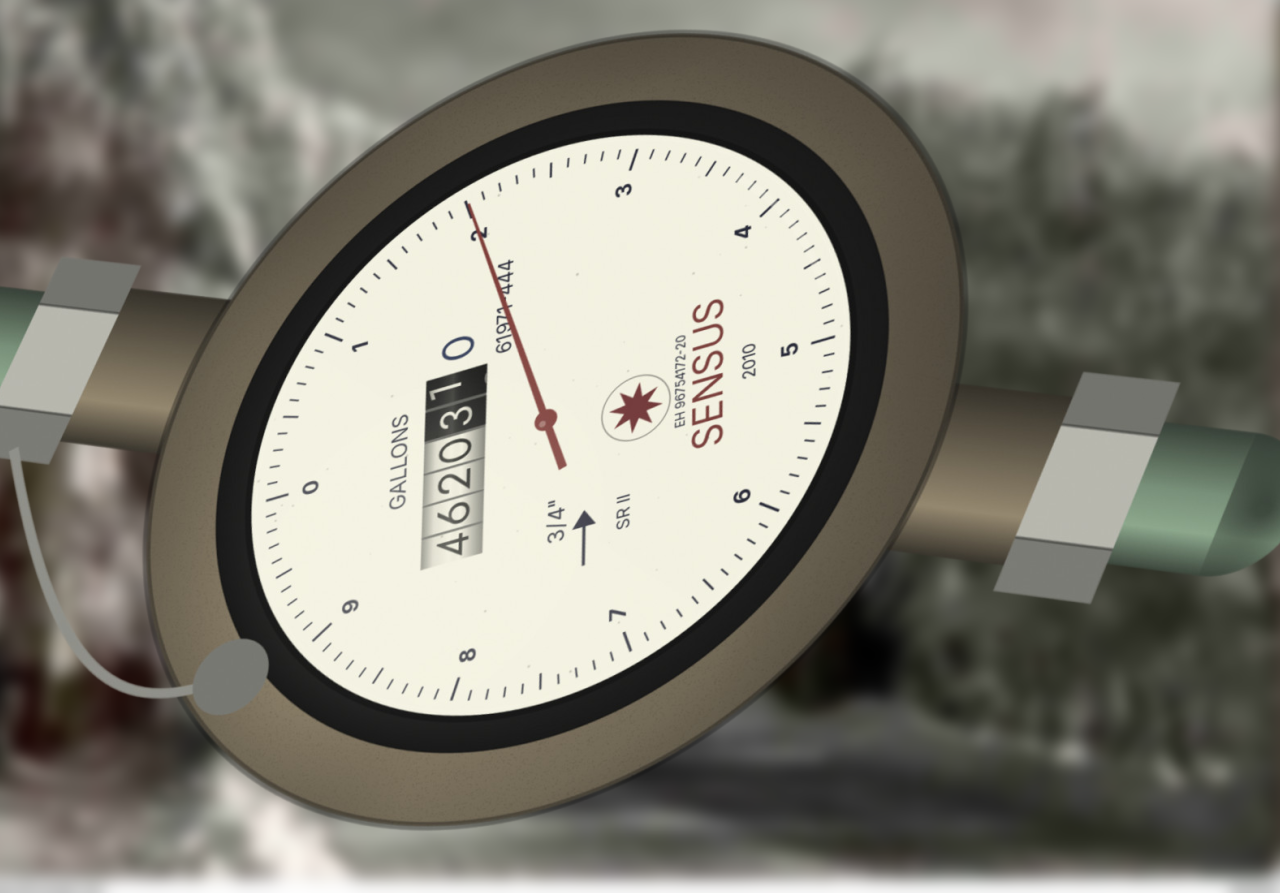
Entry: 4620312.0 gal
